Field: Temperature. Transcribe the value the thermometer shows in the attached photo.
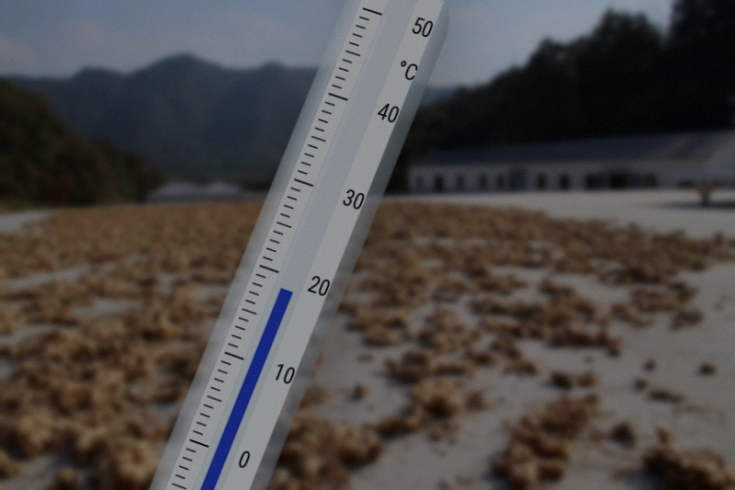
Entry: 18.5 °C
